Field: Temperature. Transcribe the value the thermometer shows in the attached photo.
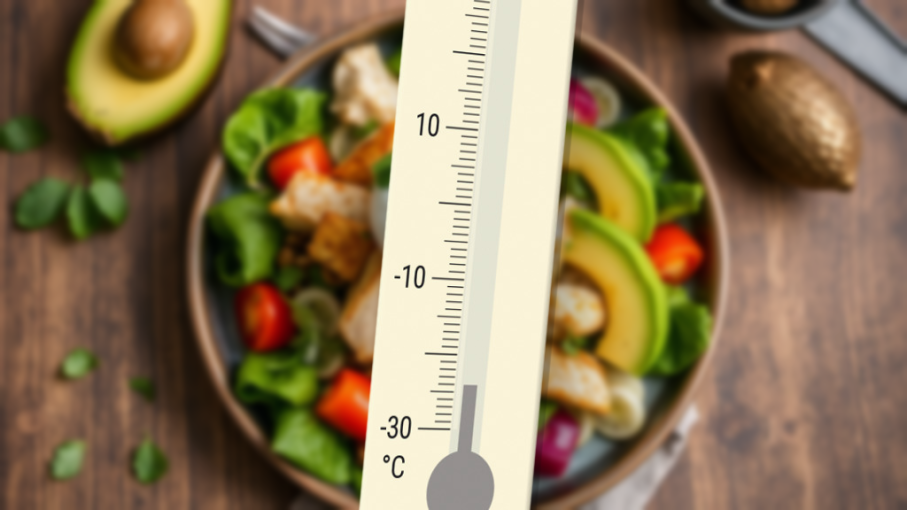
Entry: -24 °C
